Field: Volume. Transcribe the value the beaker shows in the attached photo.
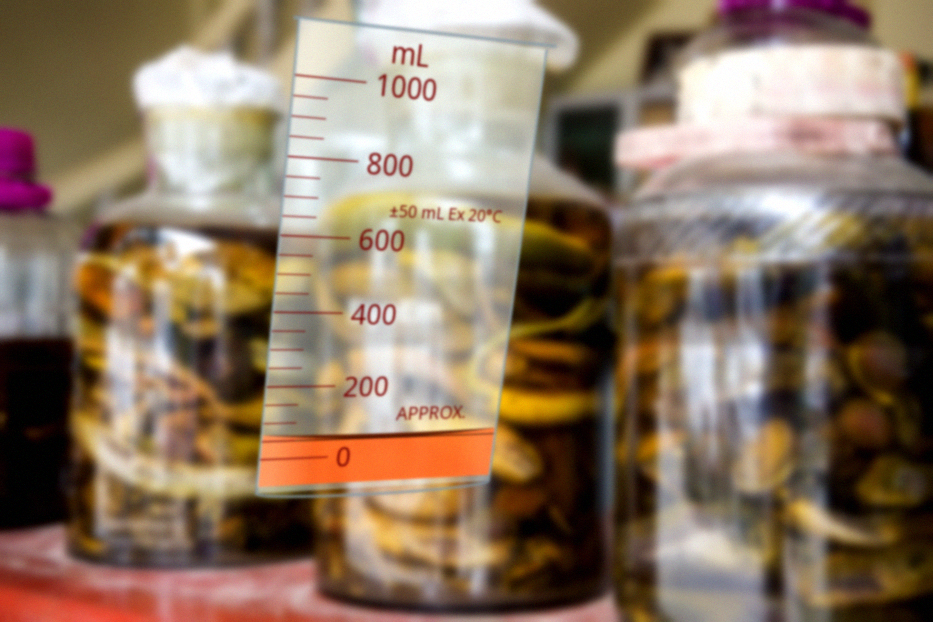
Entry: 50 mL
